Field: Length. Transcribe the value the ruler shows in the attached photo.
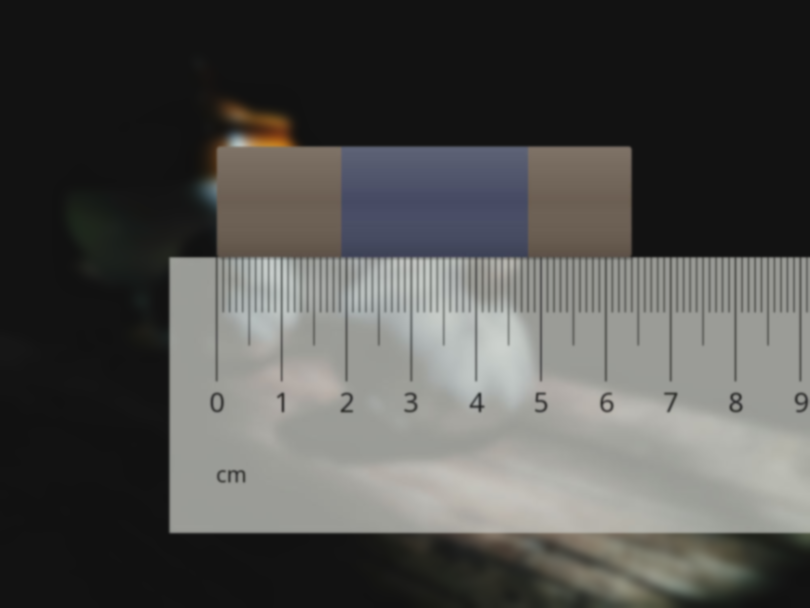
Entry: 6.4 cm
